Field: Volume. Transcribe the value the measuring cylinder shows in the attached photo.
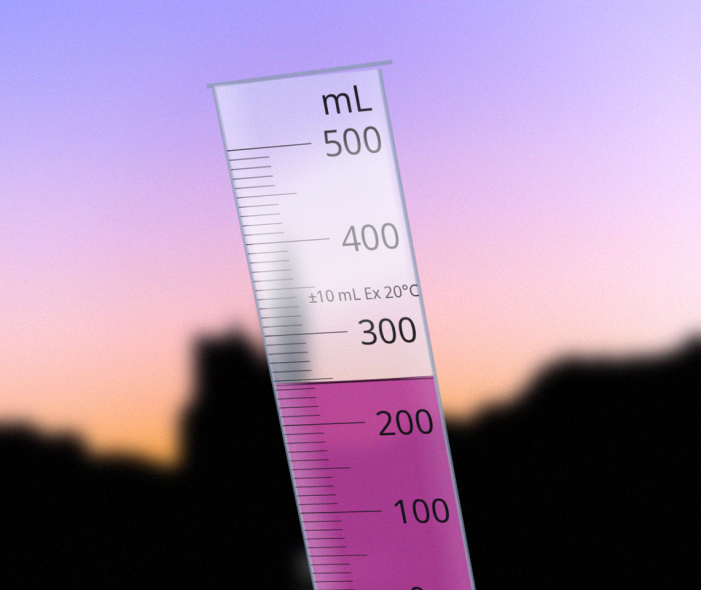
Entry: 245 mL
